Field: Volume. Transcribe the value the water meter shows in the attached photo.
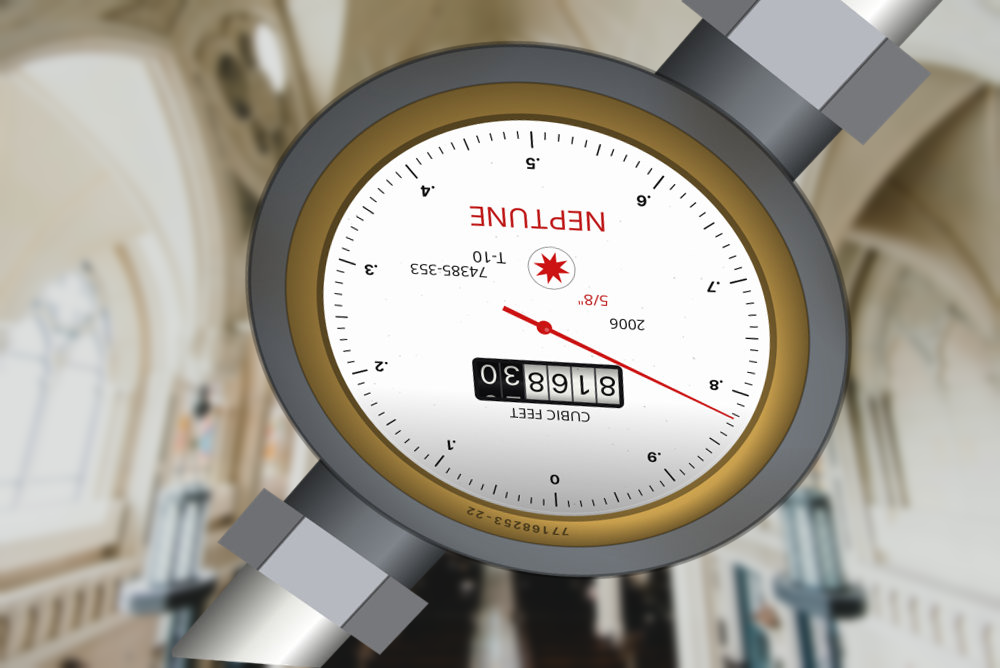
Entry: 816829.82 ft³
